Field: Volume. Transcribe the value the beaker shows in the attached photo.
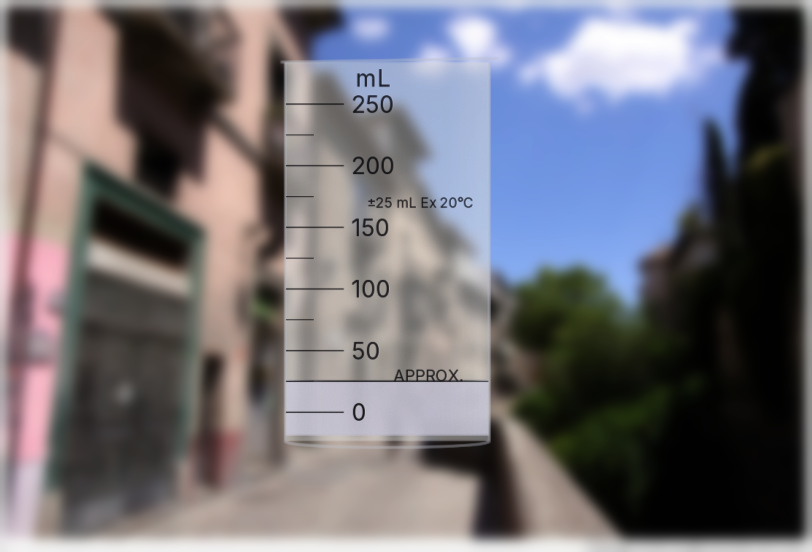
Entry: 25 mL
